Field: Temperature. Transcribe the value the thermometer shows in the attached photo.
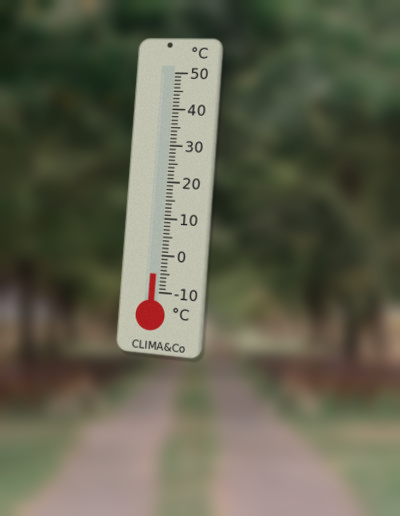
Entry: -5 °C
